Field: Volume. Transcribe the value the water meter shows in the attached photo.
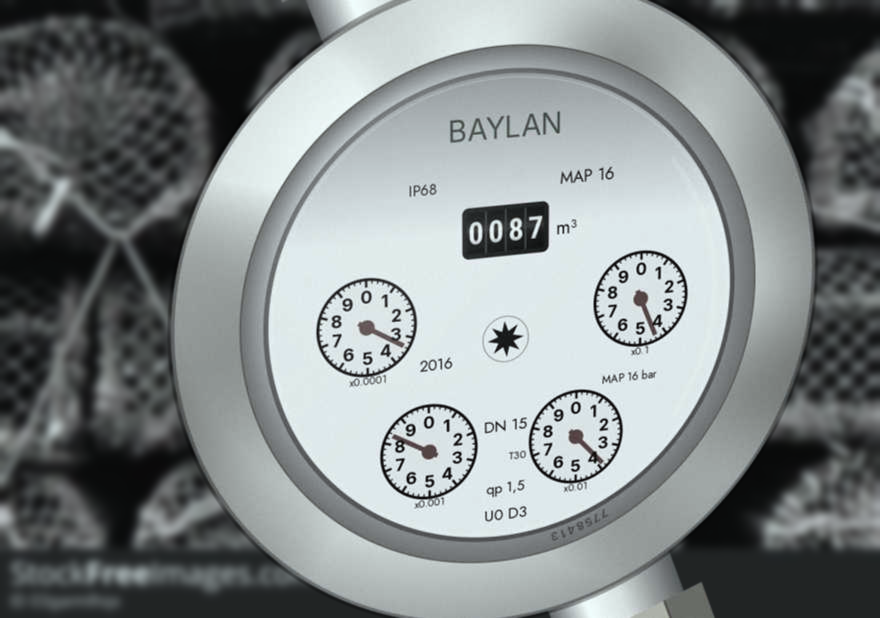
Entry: 87.4383 m³
